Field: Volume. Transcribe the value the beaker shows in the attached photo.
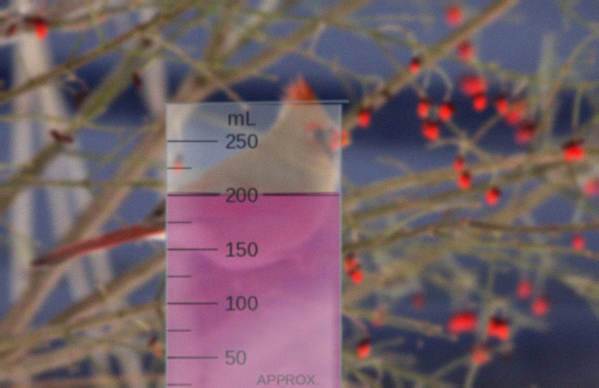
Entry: 200 mL
